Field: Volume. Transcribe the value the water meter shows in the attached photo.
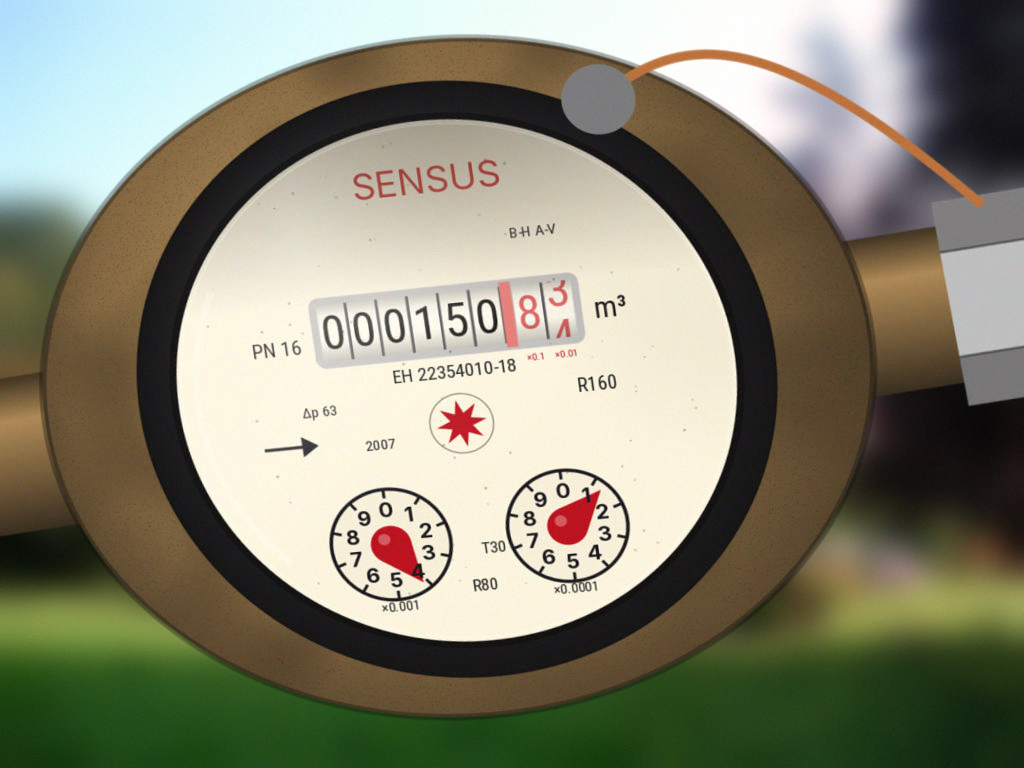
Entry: 150.8341 m³
